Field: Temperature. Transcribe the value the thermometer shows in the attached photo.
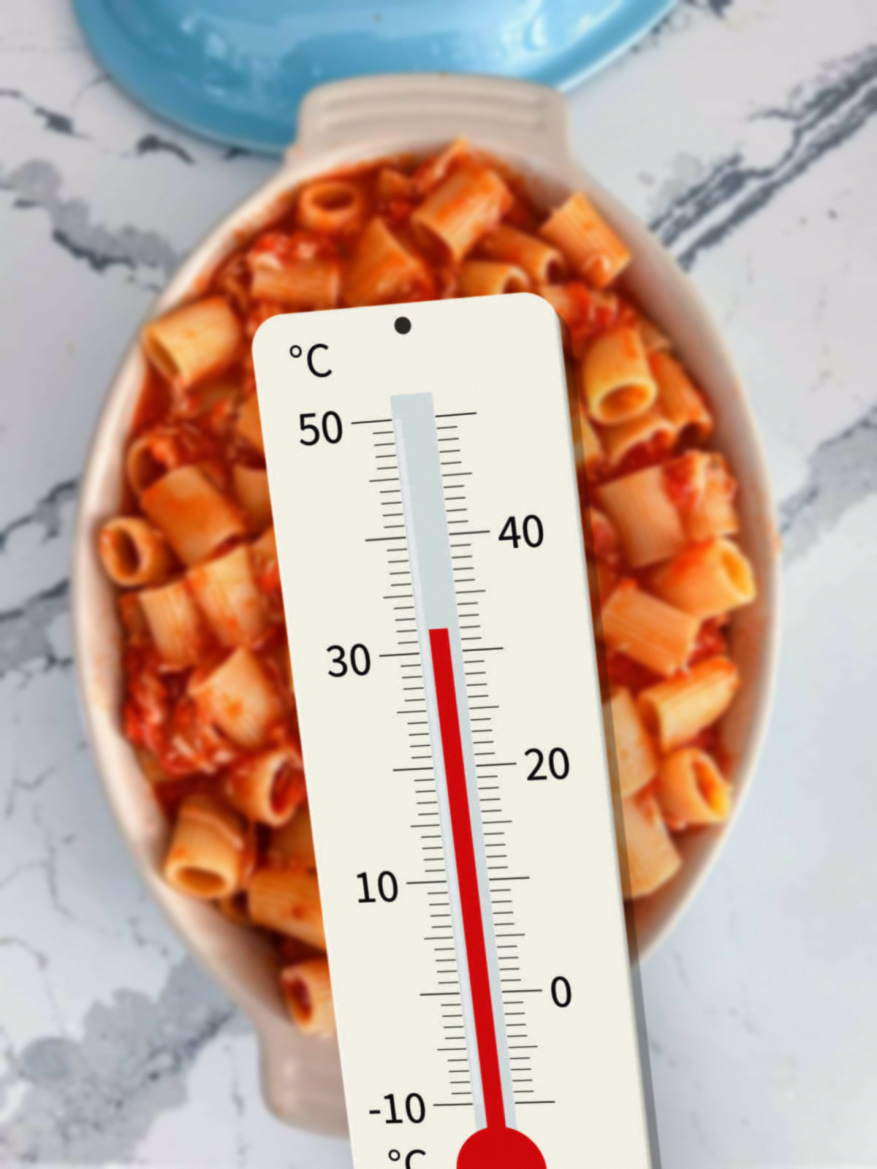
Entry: 32 °C
